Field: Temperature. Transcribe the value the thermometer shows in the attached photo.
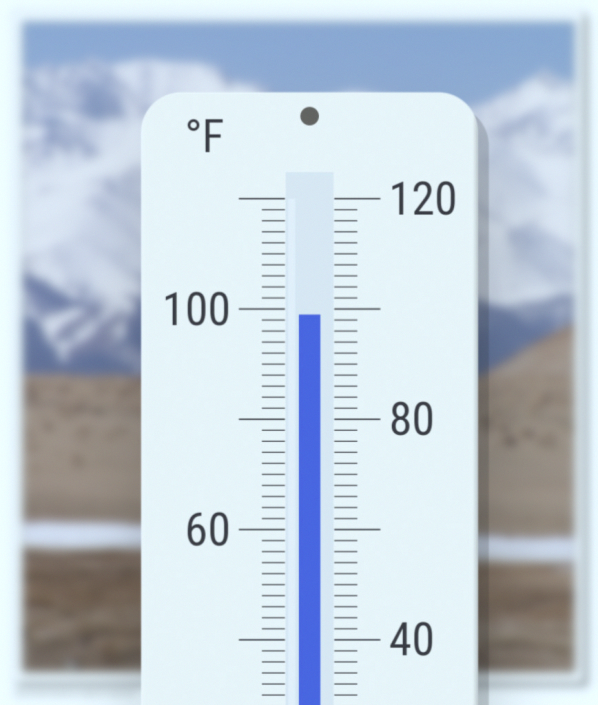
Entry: 99 °F
